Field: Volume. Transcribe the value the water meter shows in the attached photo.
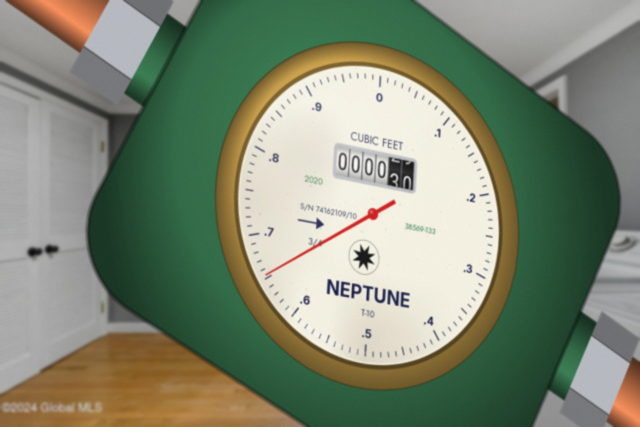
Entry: 29.65 ft³
